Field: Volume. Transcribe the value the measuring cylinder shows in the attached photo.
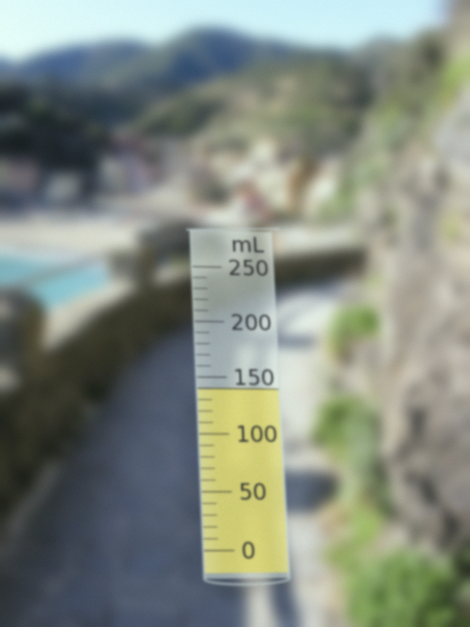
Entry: 140 mL
